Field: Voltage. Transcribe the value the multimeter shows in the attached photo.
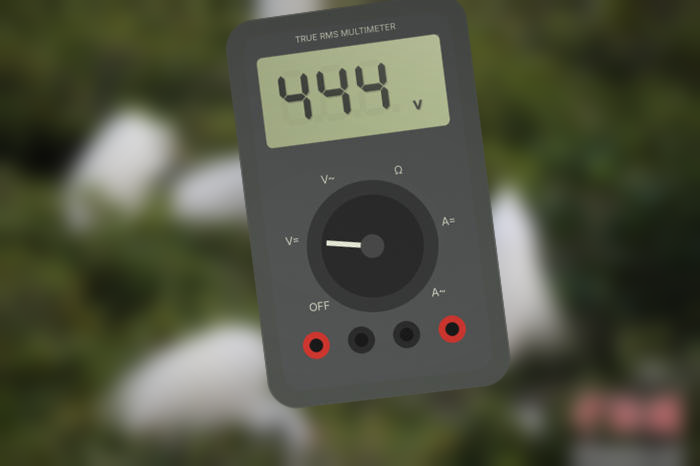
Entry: 444 V
